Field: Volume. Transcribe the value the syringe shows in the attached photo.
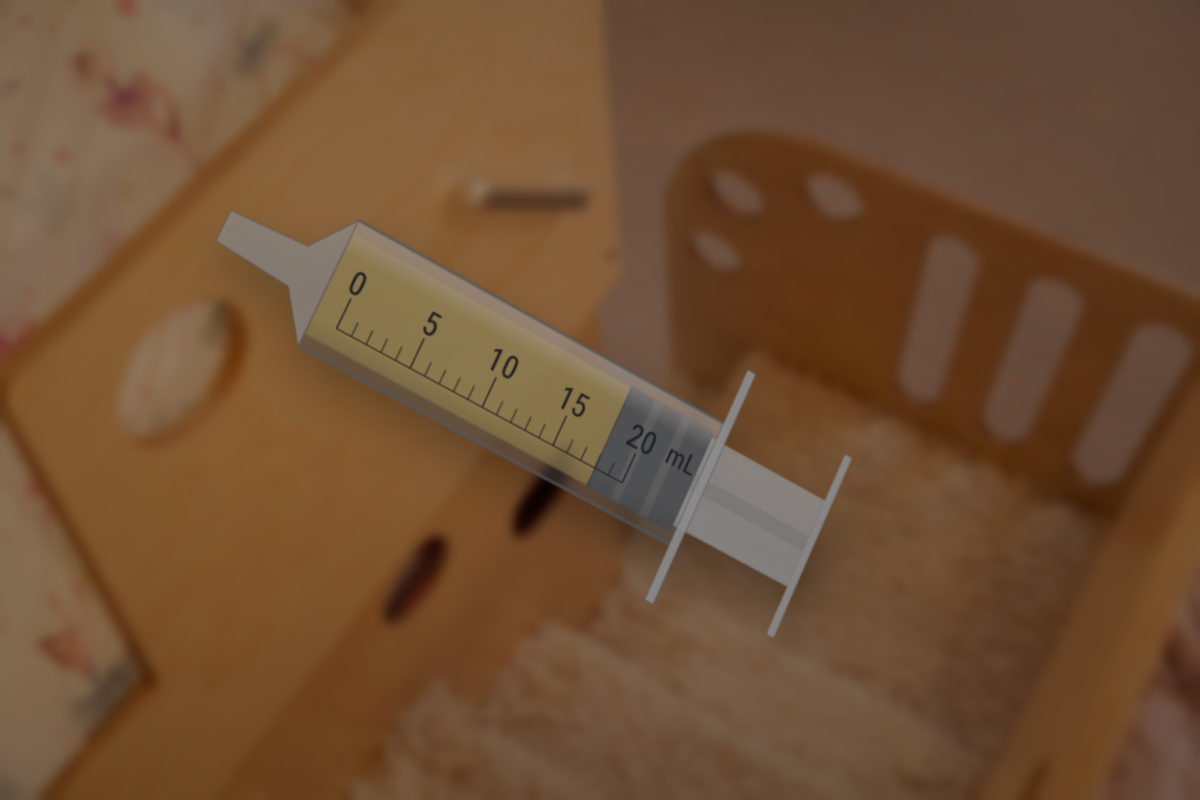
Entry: 18 mL
